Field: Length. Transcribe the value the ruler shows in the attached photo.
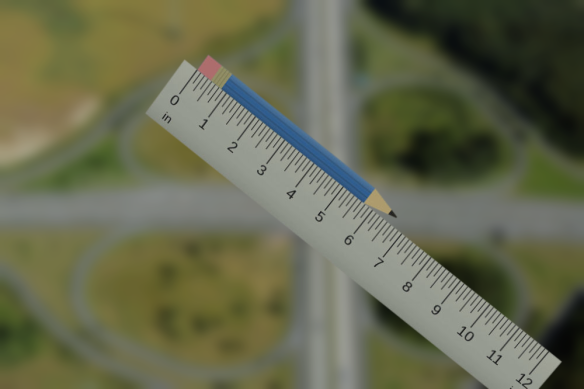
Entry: 6.625 in
